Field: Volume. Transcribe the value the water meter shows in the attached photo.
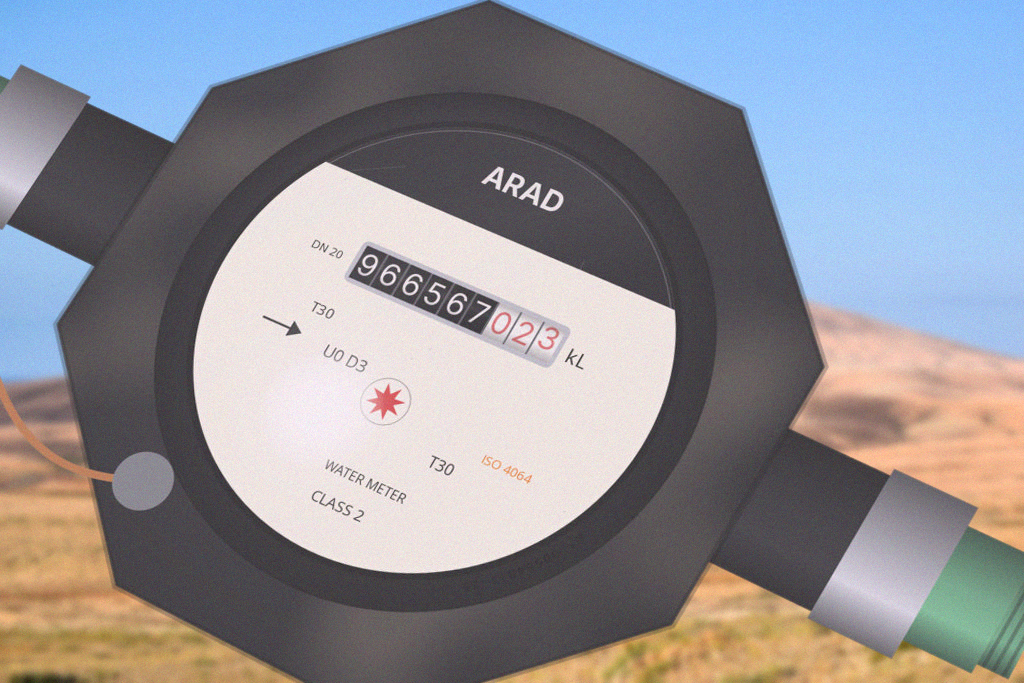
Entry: 966567.023 kL
